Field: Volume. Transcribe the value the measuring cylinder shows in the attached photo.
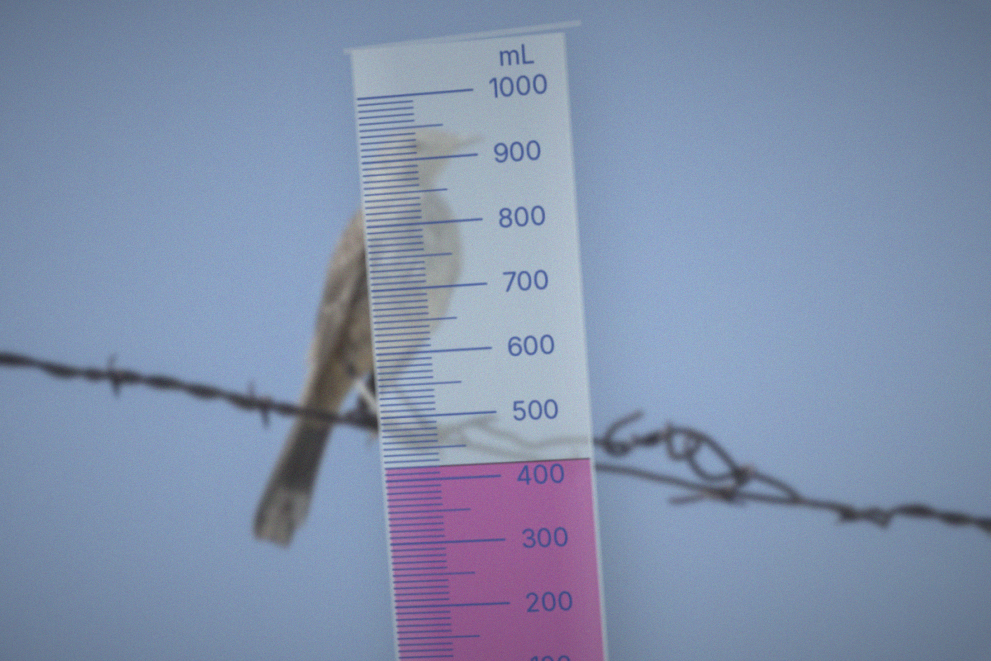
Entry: 420 mL
